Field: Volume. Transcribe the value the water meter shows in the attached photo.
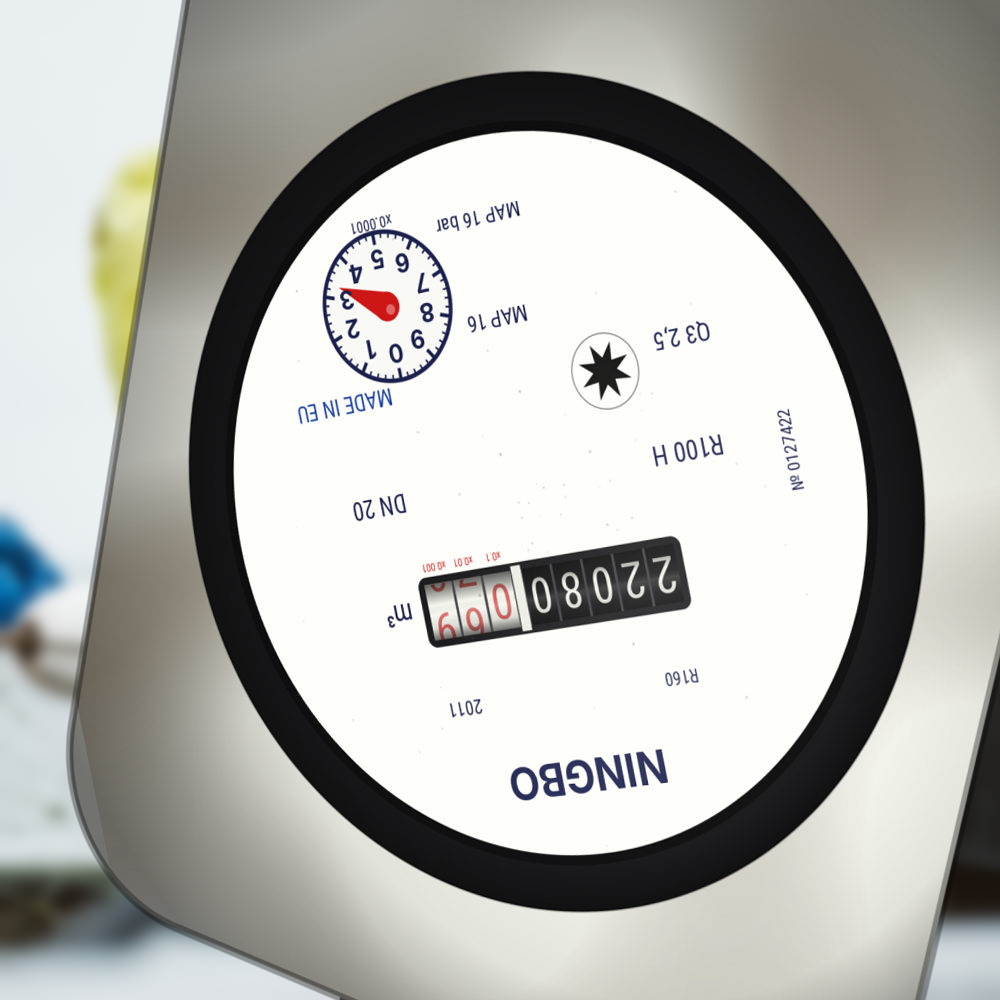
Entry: 22080.0693 m³
